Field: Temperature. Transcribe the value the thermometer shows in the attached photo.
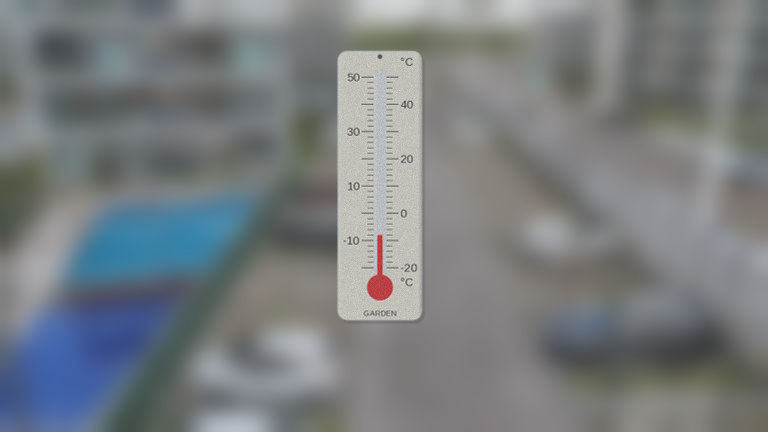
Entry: -8 °C
